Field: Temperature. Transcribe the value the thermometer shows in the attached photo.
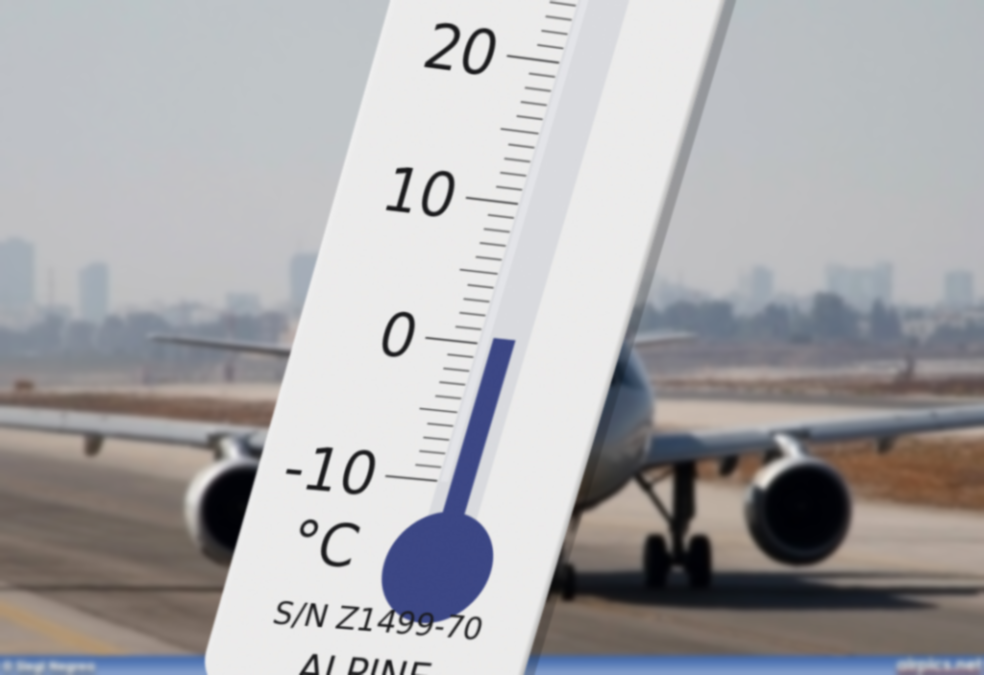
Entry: 0.5 °C
